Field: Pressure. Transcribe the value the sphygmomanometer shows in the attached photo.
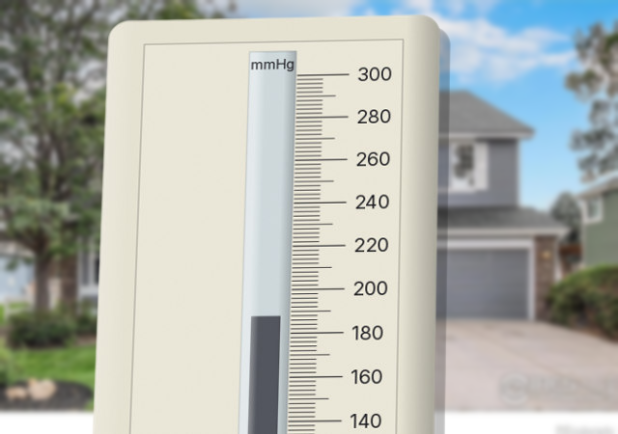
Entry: 188 mmHg
